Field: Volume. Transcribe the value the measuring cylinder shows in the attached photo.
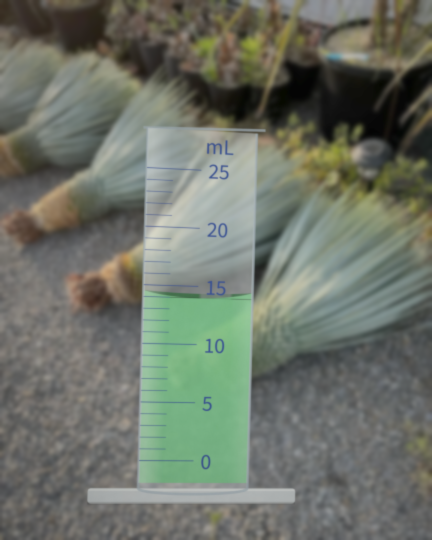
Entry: 14 mL
